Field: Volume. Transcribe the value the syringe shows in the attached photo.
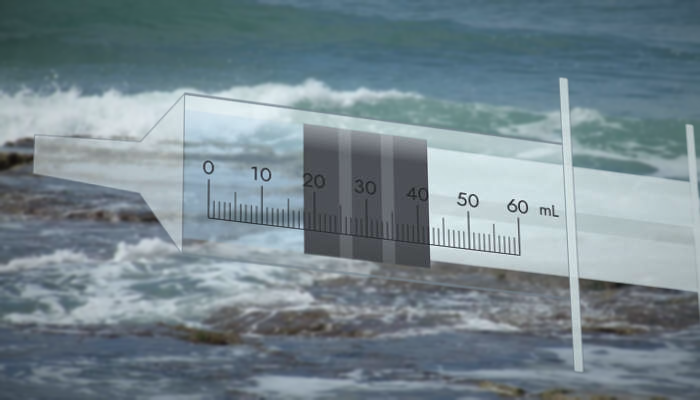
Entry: 18 mL
